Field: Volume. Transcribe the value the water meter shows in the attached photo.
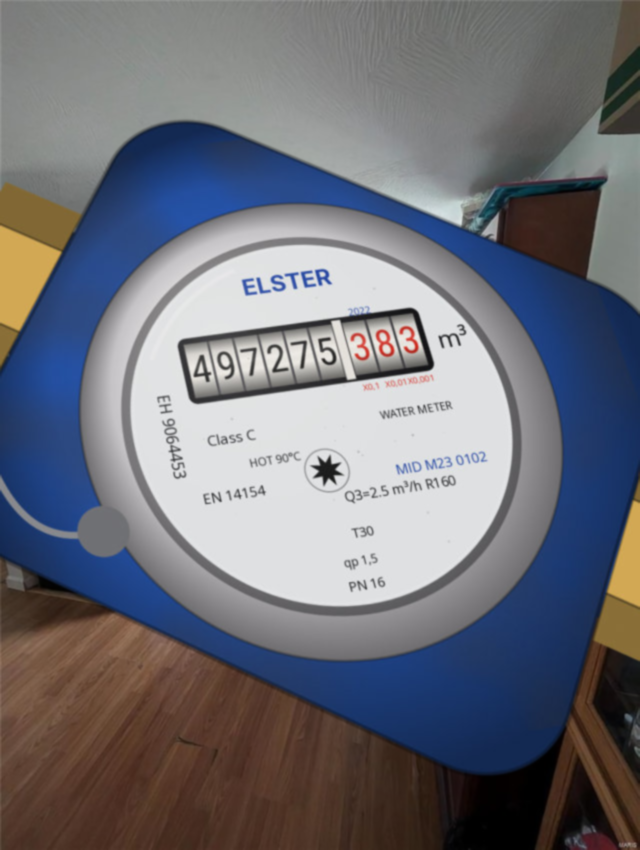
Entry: 497275.383 m³
